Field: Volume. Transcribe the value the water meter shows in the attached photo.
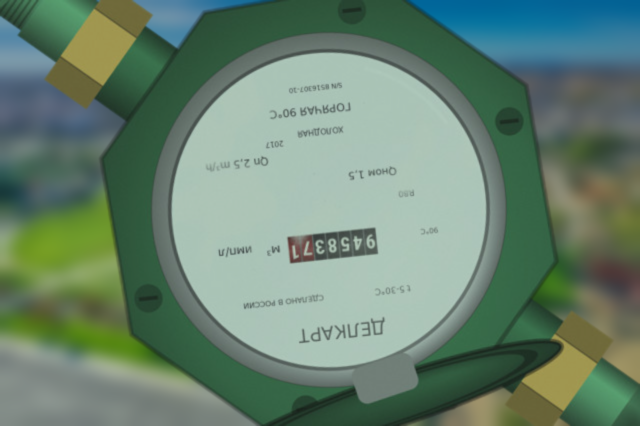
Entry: 94583.71 m³
